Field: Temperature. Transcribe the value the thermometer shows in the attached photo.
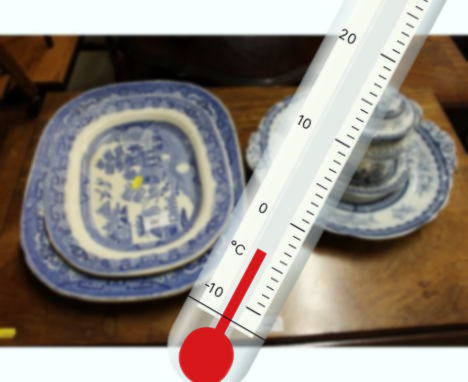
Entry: -4 °C
